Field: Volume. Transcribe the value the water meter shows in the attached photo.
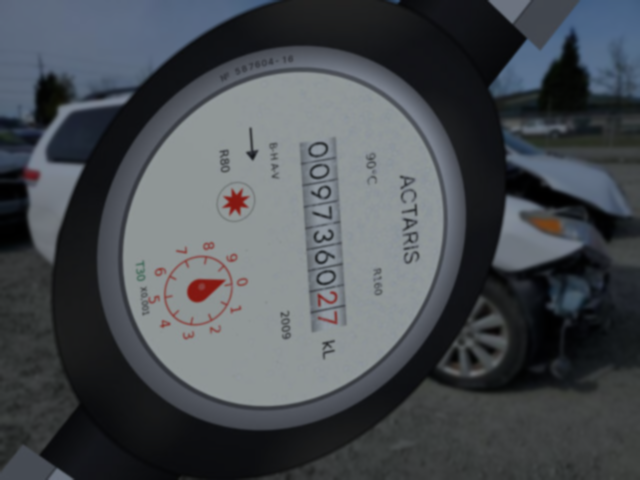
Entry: 97360.269 kL
